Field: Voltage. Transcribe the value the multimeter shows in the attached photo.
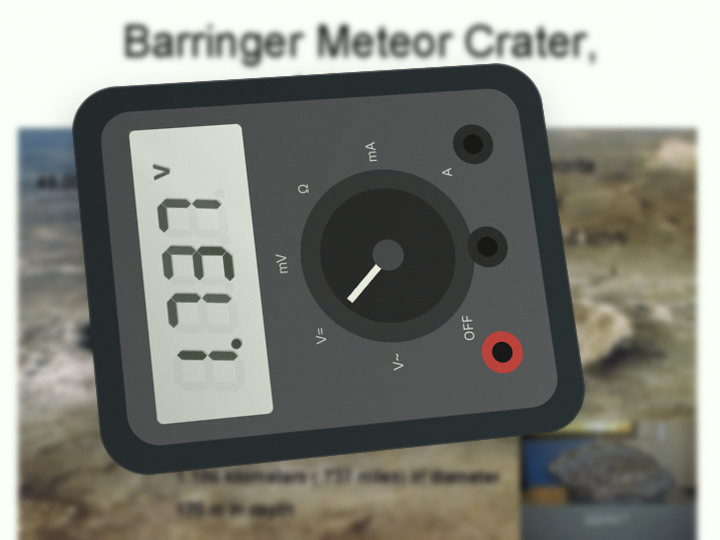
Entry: 1.737 V
